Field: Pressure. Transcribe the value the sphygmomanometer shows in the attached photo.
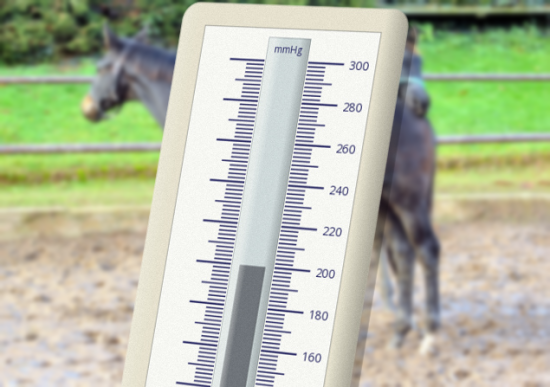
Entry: 200 mmHg
